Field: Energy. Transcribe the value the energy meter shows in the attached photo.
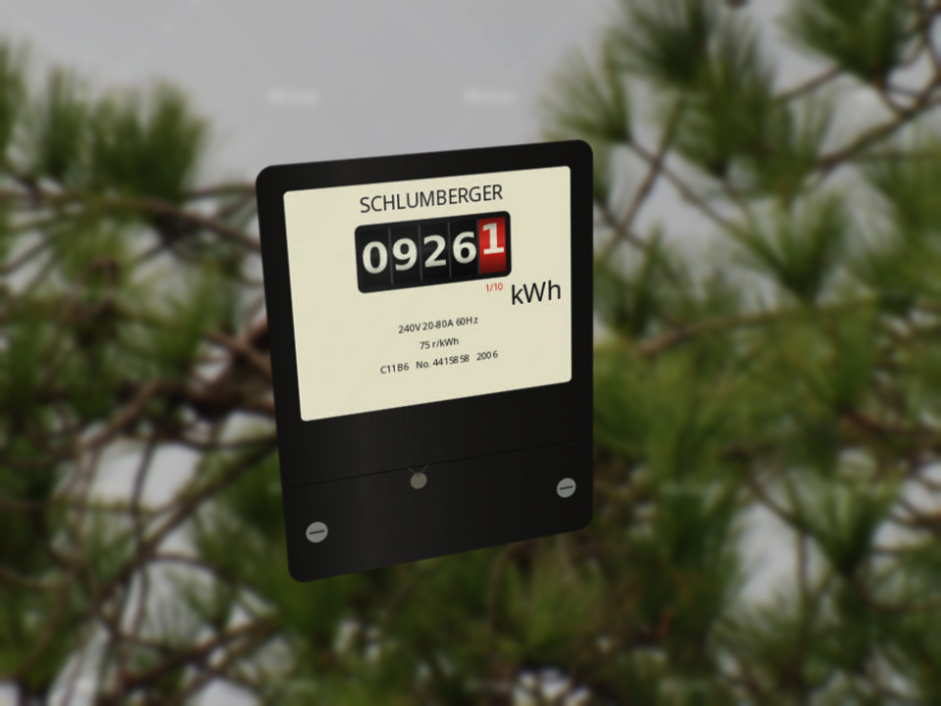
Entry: 926.1 kWh
